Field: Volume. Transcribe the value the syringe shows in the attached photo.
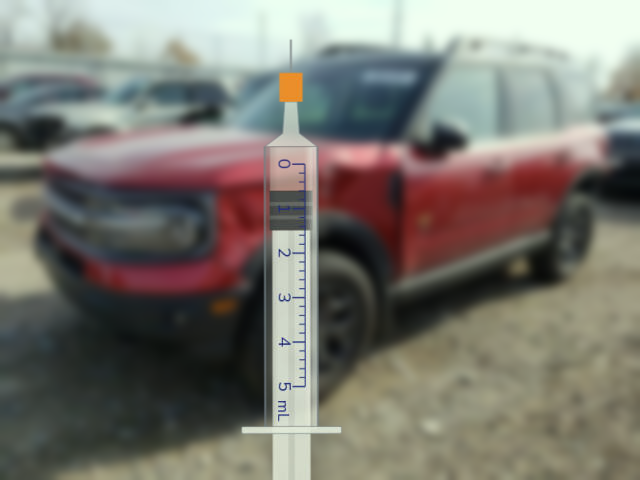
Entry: 0.6 mL
